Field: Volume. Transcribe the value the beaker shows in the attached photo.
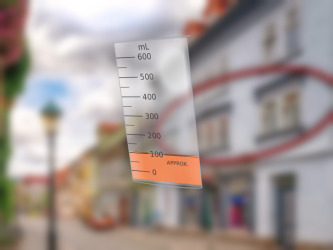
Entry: 100 mL
